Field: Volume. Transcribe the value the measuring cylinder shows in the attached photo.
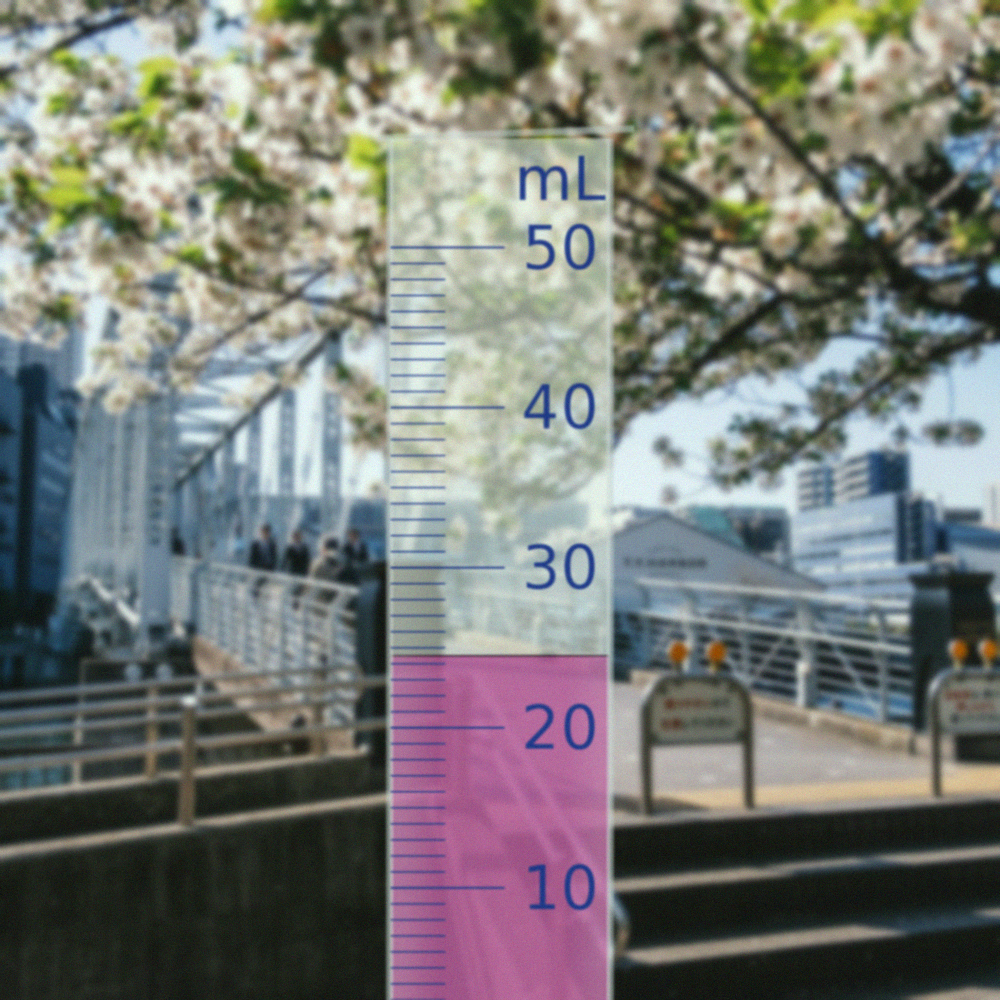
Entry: 24.5 mL
